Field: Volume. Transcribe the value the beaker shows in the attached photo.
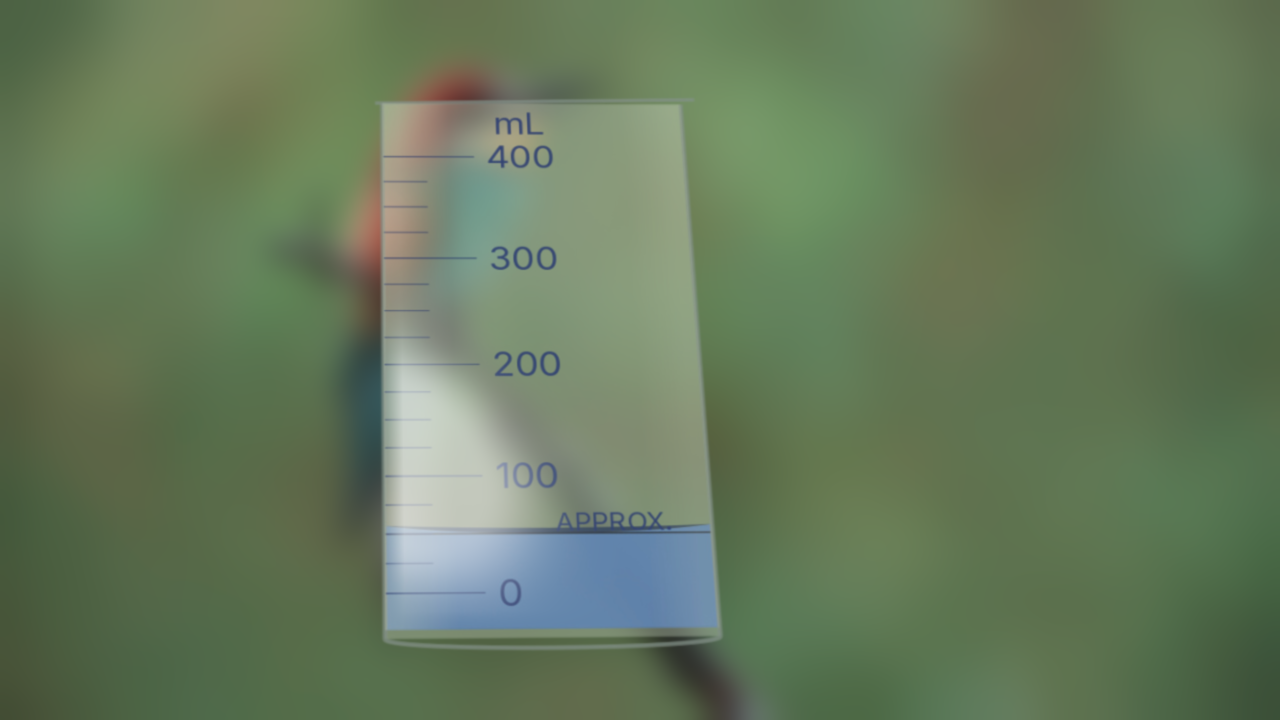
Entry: 50 mL
